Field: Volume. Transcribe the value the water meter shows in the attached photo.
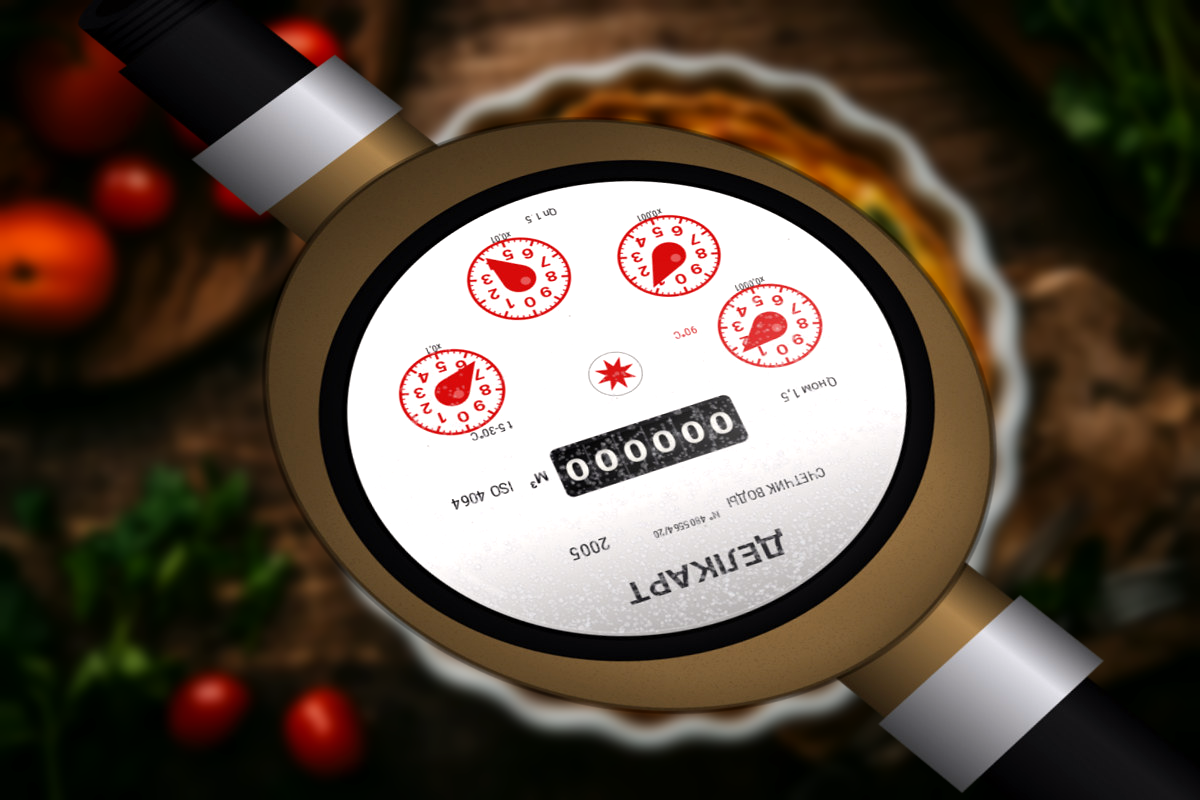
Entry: 0.6411 m³
